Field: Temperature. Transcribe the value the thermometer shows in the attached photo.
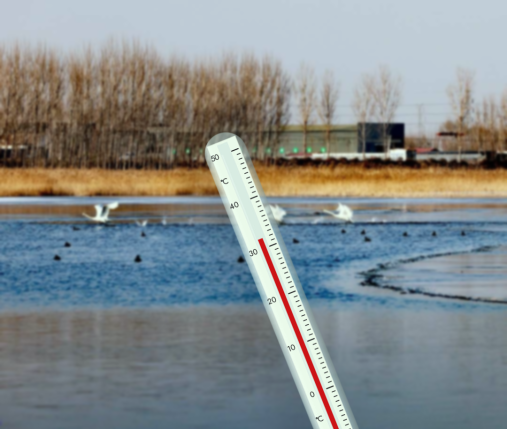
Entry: 32 °C
